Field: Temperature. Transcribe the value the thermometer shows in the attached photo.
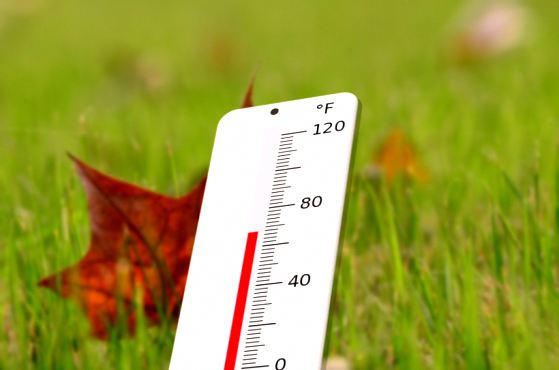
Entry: 68 °F
